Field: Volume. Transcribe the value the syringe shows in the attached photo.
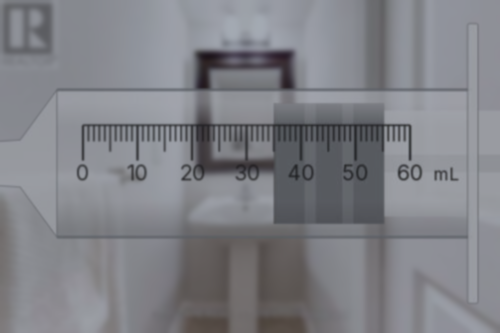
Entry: 35 mL
